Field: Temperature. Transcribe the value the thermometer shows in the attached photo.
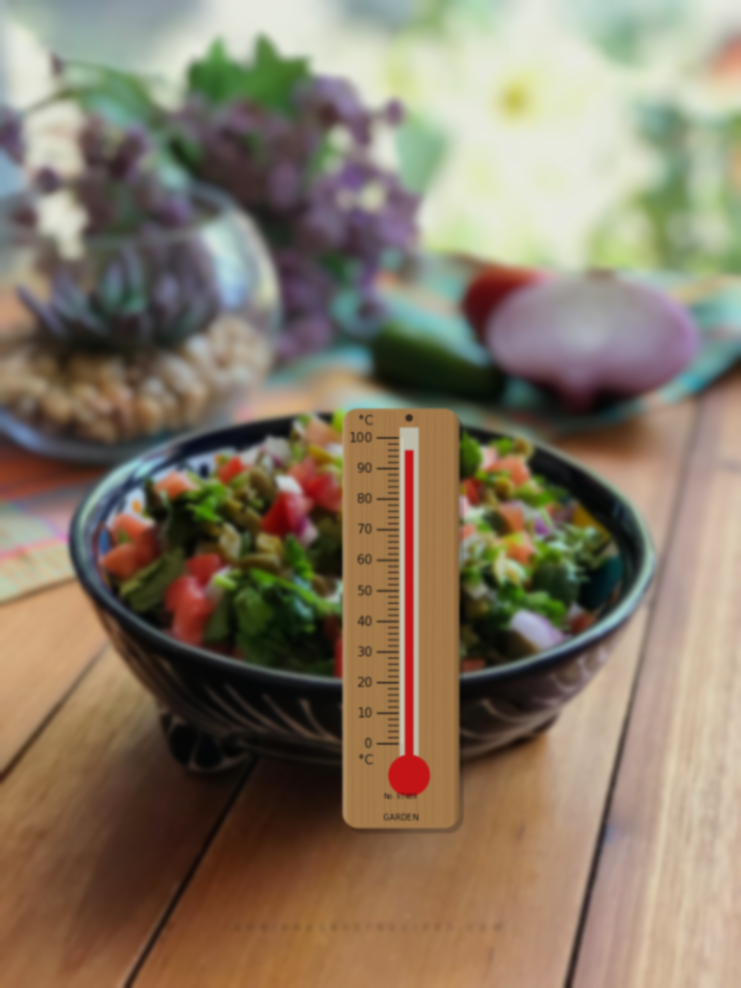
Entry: 96 °C
